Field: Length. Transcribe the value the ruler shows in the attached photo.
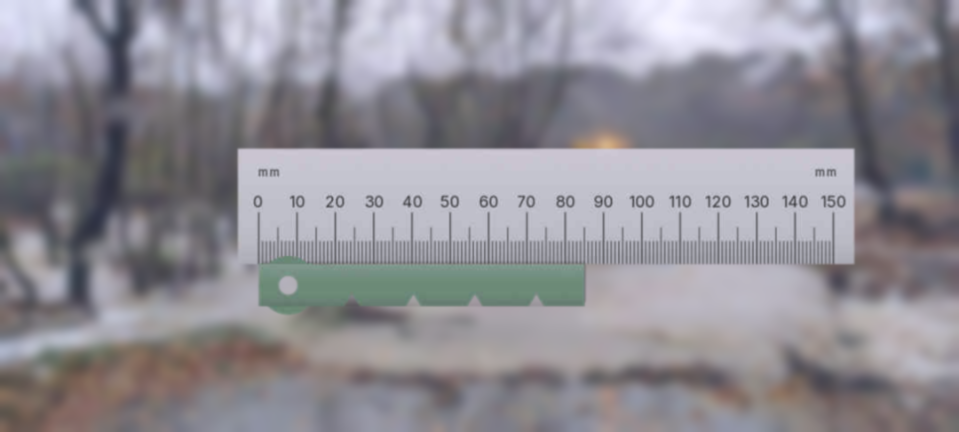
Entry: 85 mm
